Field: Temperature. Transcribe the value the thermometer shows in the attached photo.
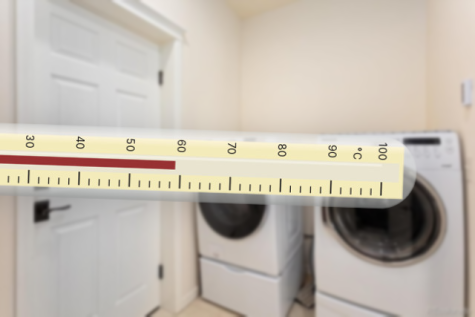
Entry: 59 °C
